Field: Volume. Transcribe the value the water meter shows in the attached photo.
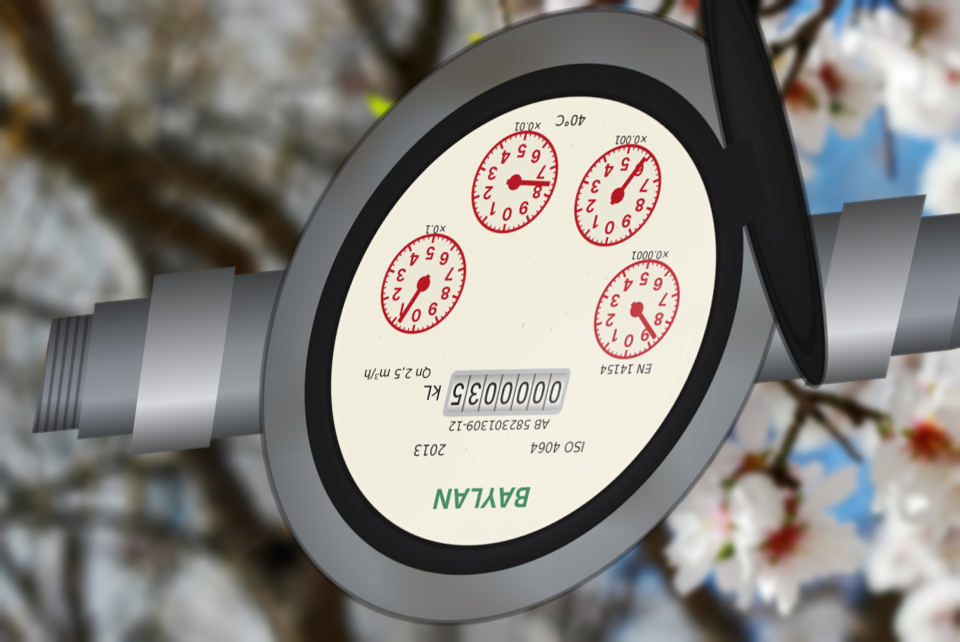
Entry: 35.0758 kL
